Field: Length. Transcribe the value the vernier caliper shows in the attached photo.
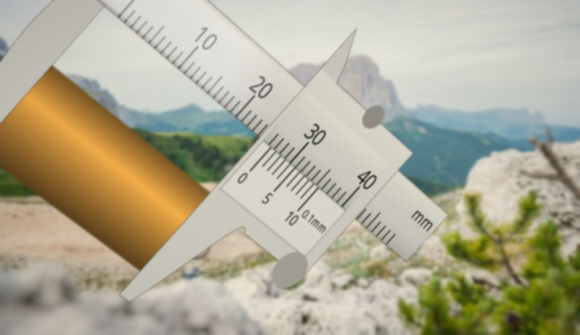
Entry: 26.5 mm
